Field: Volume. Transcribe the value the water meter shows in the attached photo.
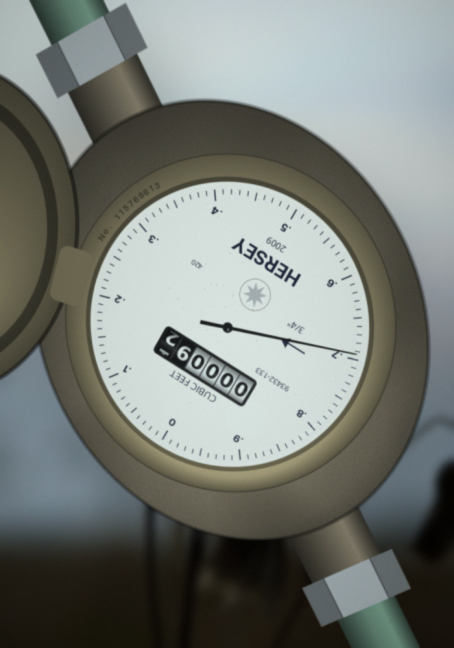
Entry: 91.69 ft³
